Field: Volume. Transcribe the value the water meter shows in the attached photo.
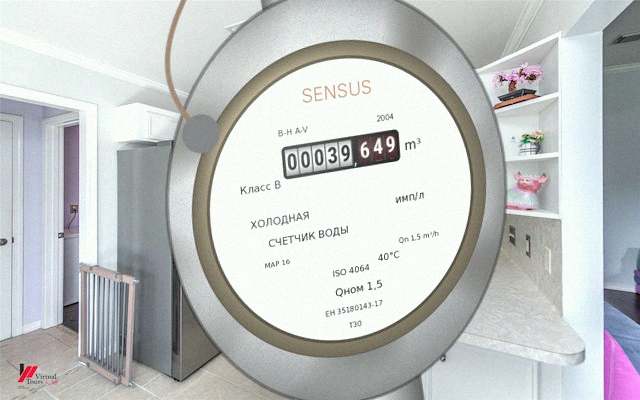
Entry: 39.649 m³
